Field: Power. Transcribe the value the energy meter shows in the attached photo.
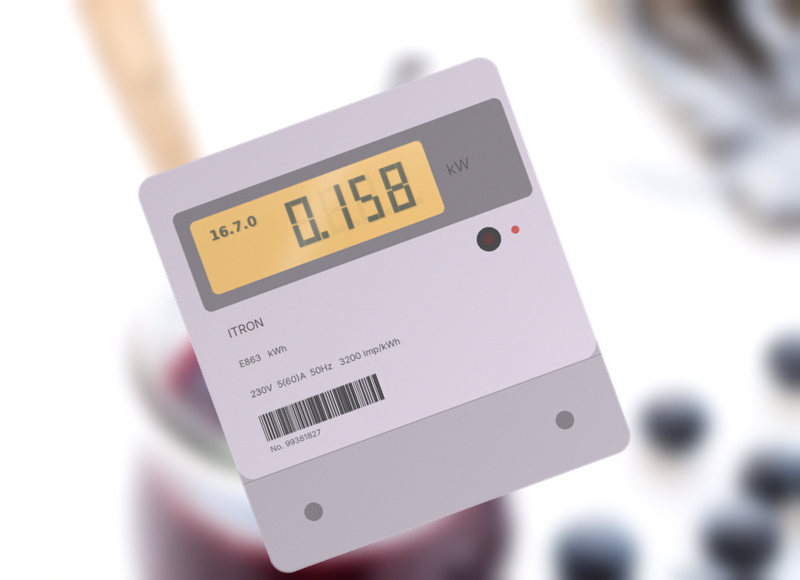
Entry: 0.158 kW
